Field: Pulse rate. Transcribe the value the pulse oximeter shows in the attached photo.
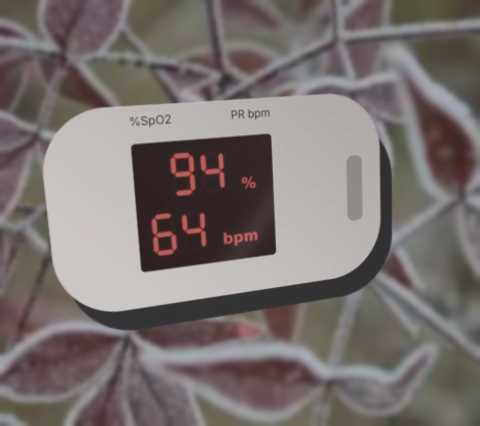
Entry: 64 bpm
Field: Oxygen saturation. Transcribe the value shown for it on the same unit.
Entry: 94 %
